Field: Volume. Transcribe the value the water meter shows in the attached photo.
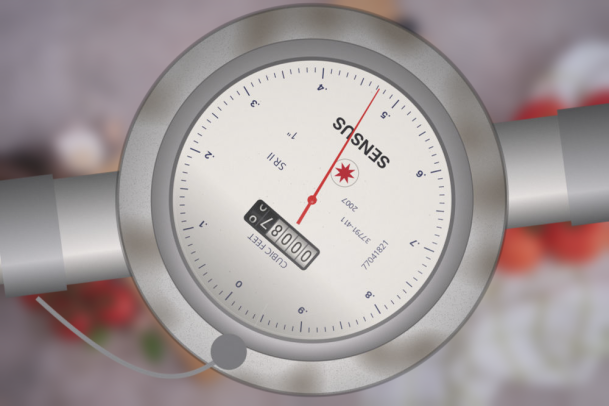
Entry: 878.47 ft³
